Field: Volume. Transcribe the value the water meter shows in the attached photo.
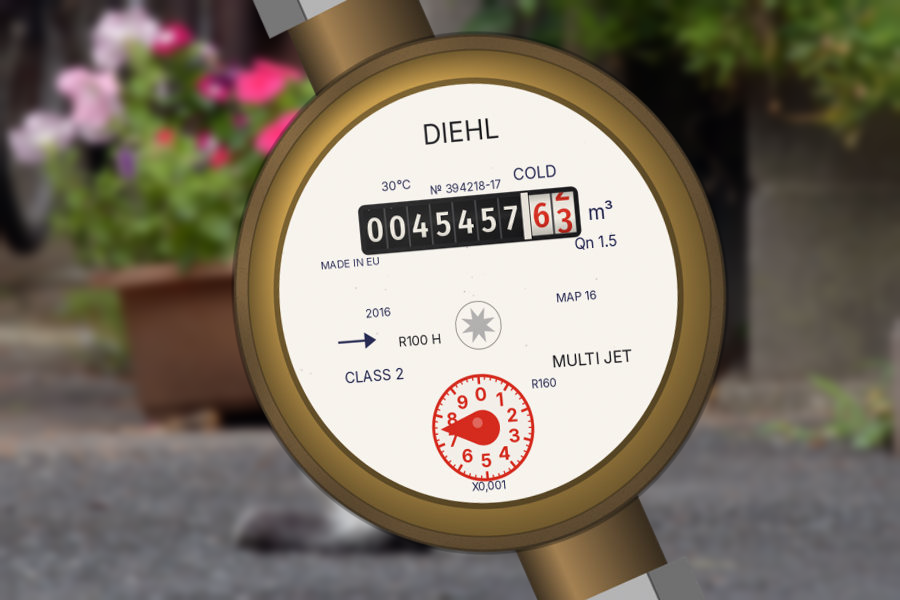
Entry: 45457.627 m³
